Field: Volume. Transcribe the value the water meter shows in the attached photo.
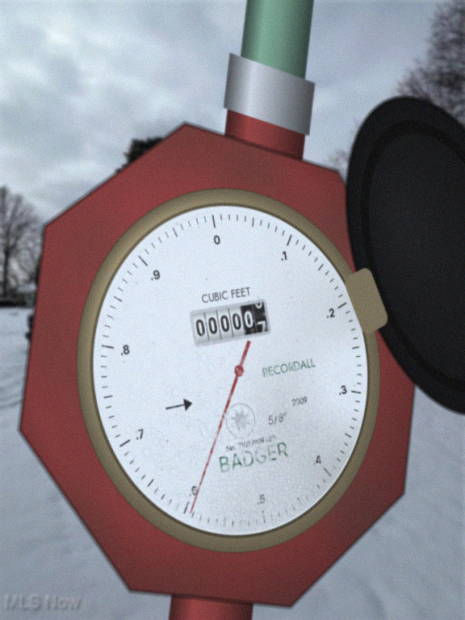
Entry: 6.59 ft³
